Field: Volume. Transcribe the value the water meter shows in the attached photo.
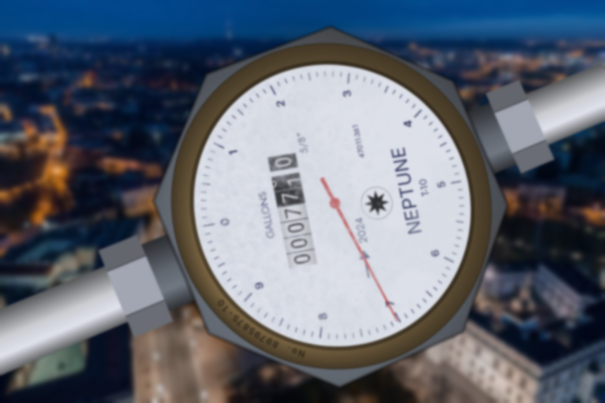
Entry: 7707.0 gal
